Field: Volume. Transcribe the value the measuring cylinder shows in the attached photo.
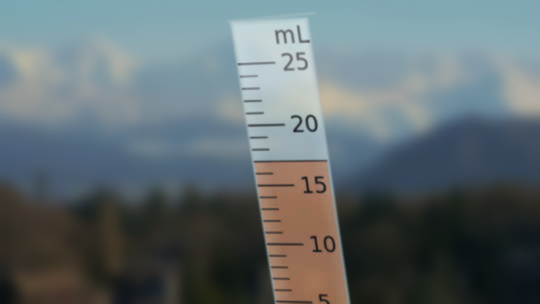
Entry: 17 mL
